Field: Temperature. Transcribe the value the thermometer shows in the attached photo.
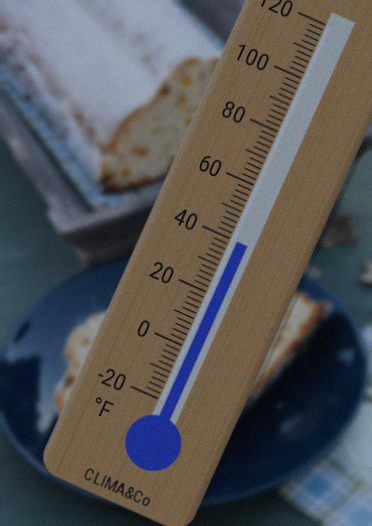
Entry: 40 °F
